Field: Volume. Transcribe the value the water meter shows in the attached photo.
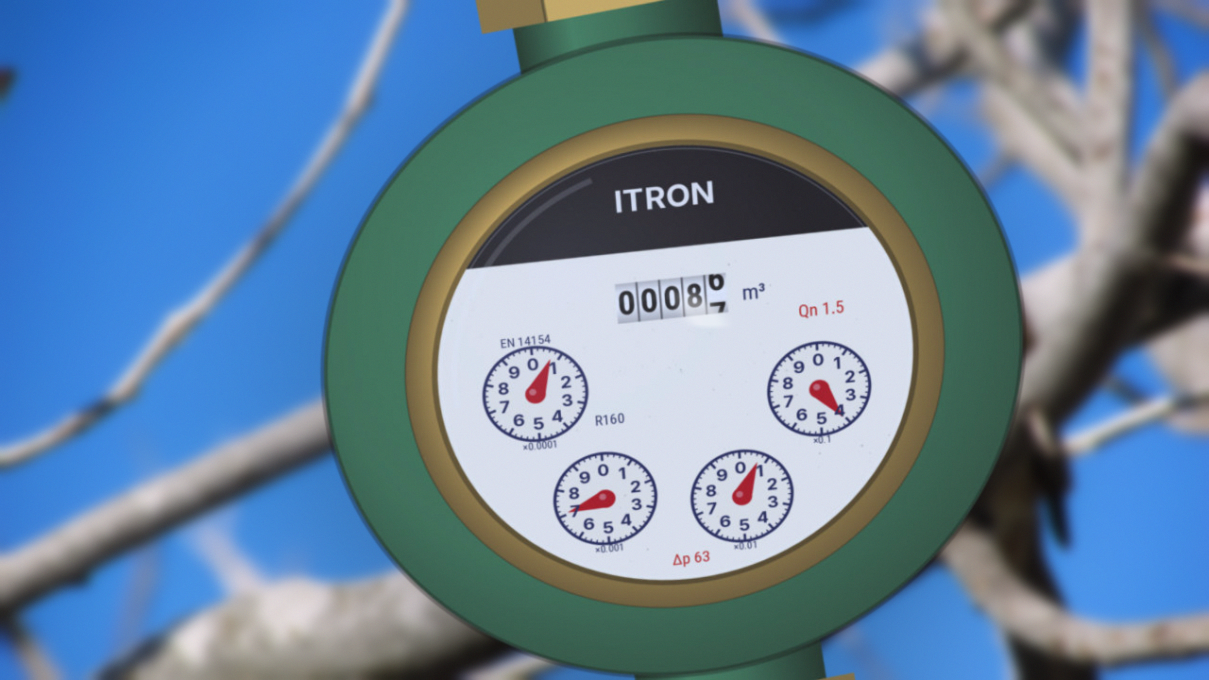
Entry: 86.4070 m³
